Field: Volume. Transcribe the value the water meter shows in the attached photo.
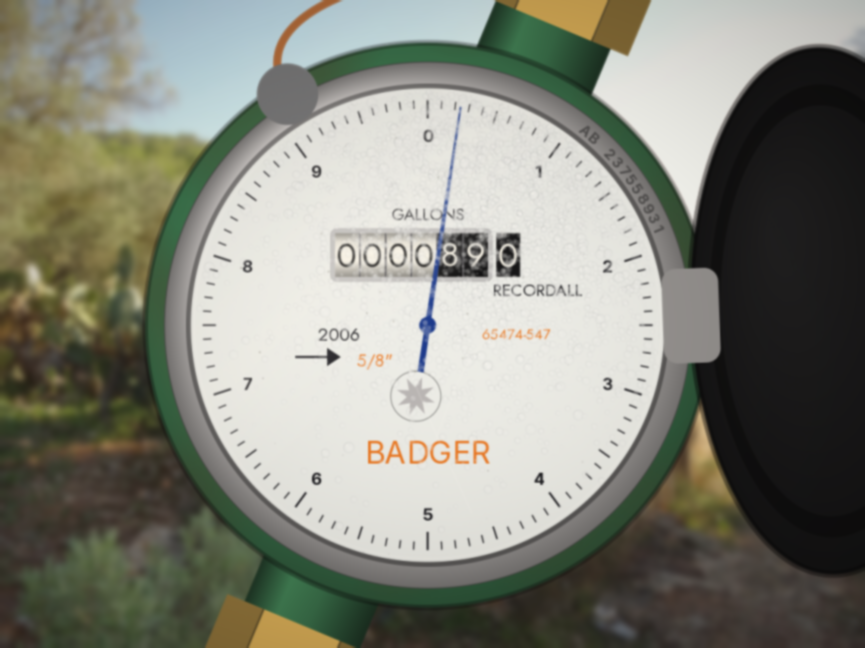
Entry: 890.2 gal
